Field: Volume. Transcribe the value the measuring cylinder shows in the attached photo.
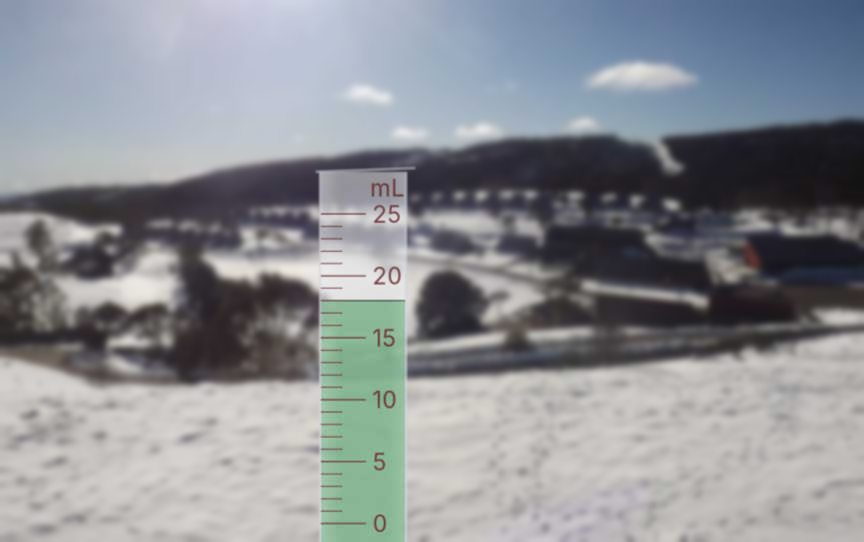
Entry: 18 mL
